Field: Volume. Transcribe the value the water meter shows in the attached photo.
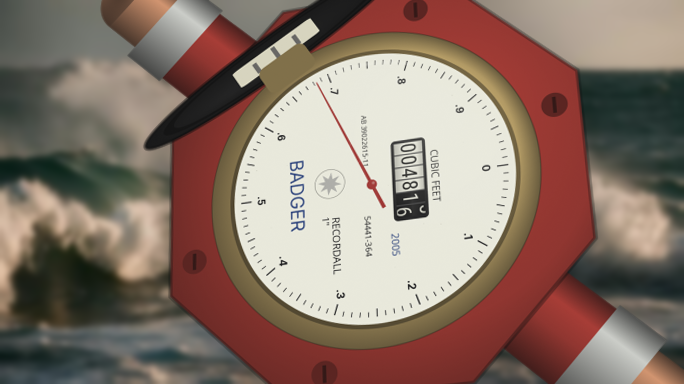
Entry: 4815.68 ft³
